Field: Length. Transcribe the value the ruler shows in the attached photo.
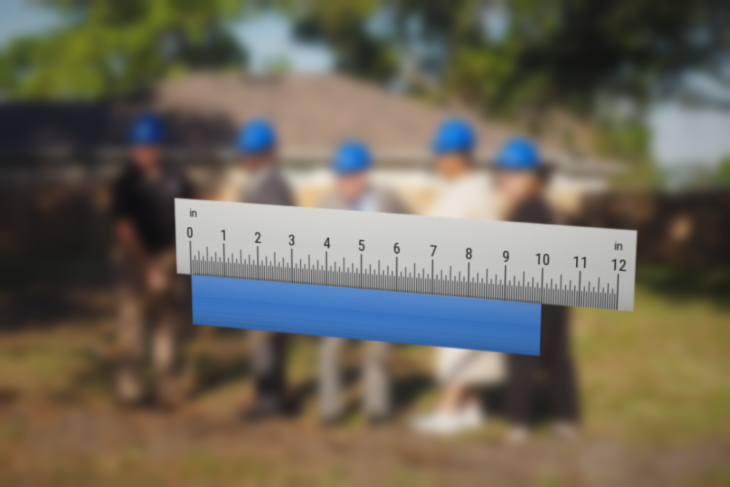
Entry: 10 in
